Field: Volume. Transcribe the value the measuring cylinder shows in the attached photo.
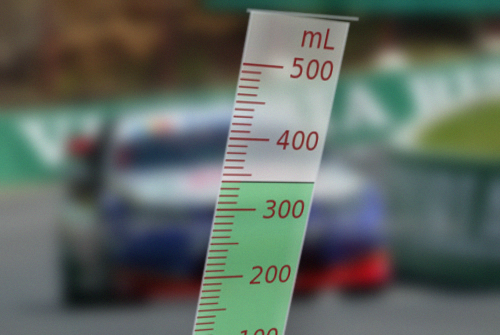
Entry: 340 mL
